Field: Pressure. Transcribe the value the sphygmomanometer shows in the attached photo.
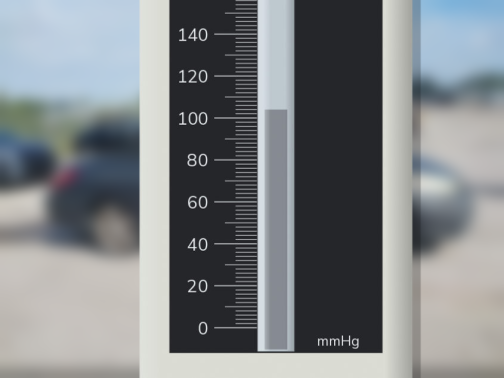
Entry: 104 mmHg
